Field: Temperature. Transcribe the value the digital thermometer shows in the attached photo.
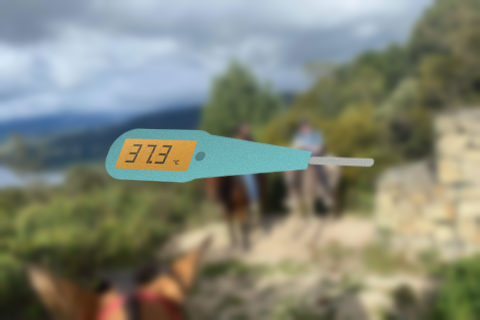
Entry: 37.3 °C
